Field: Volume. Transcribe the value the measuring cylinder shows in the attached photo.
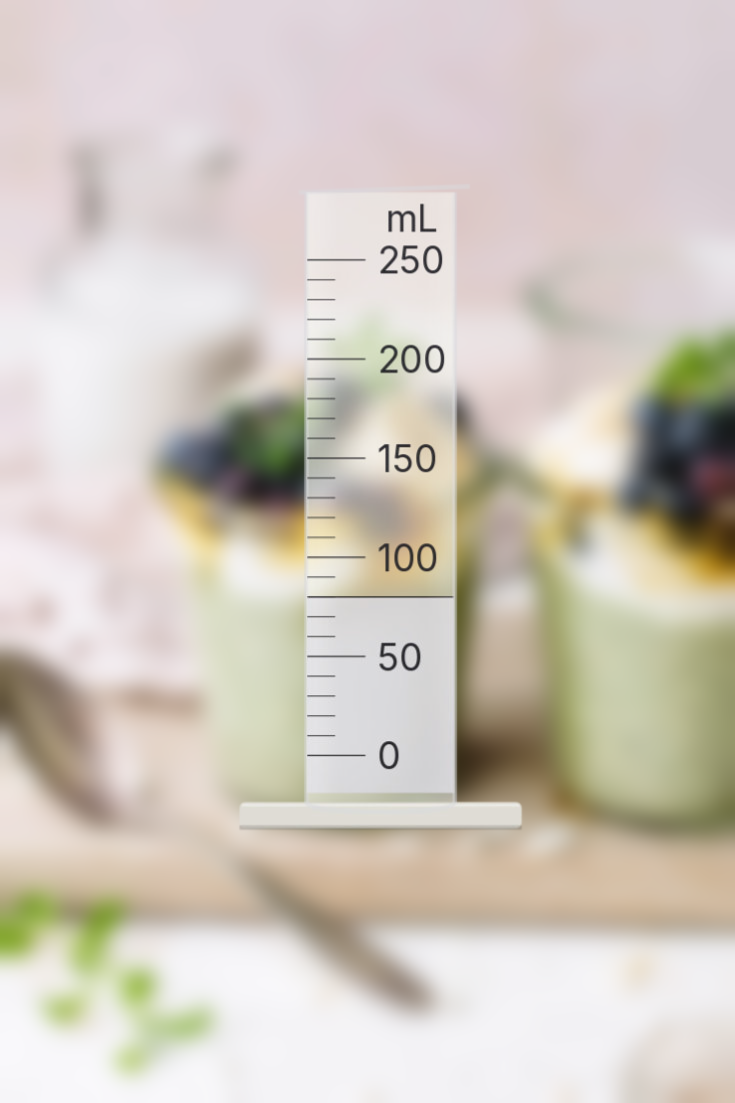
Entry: 80 mL
